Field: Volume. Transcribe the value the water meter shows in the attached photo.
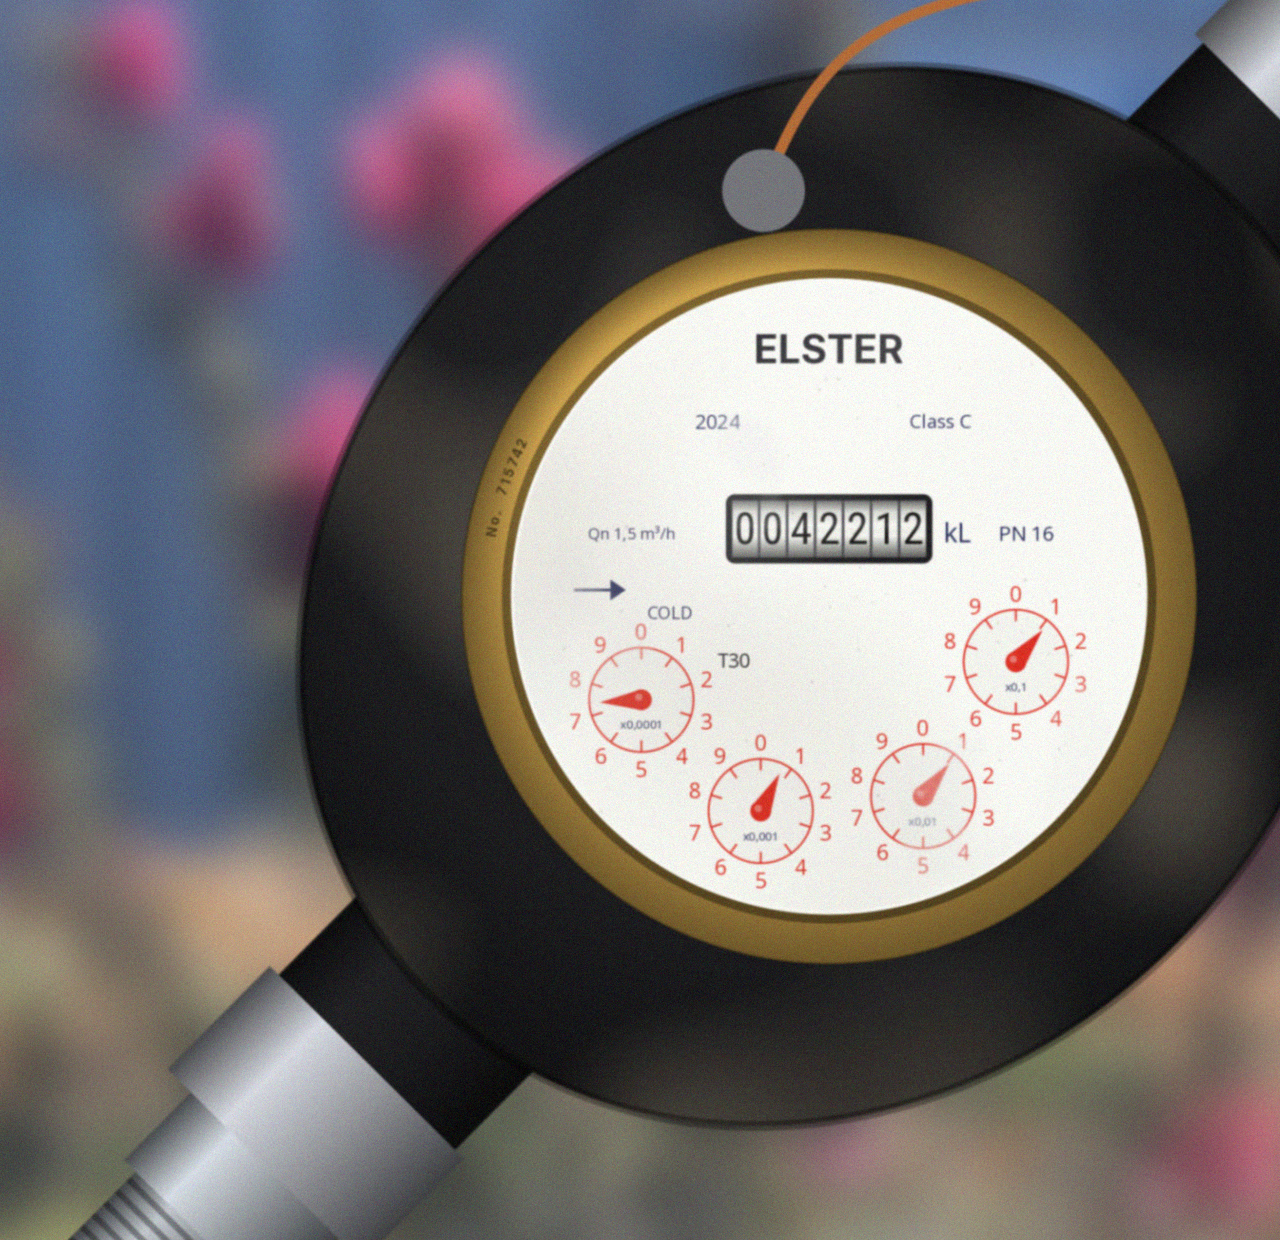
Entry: 42212.1107 kL
